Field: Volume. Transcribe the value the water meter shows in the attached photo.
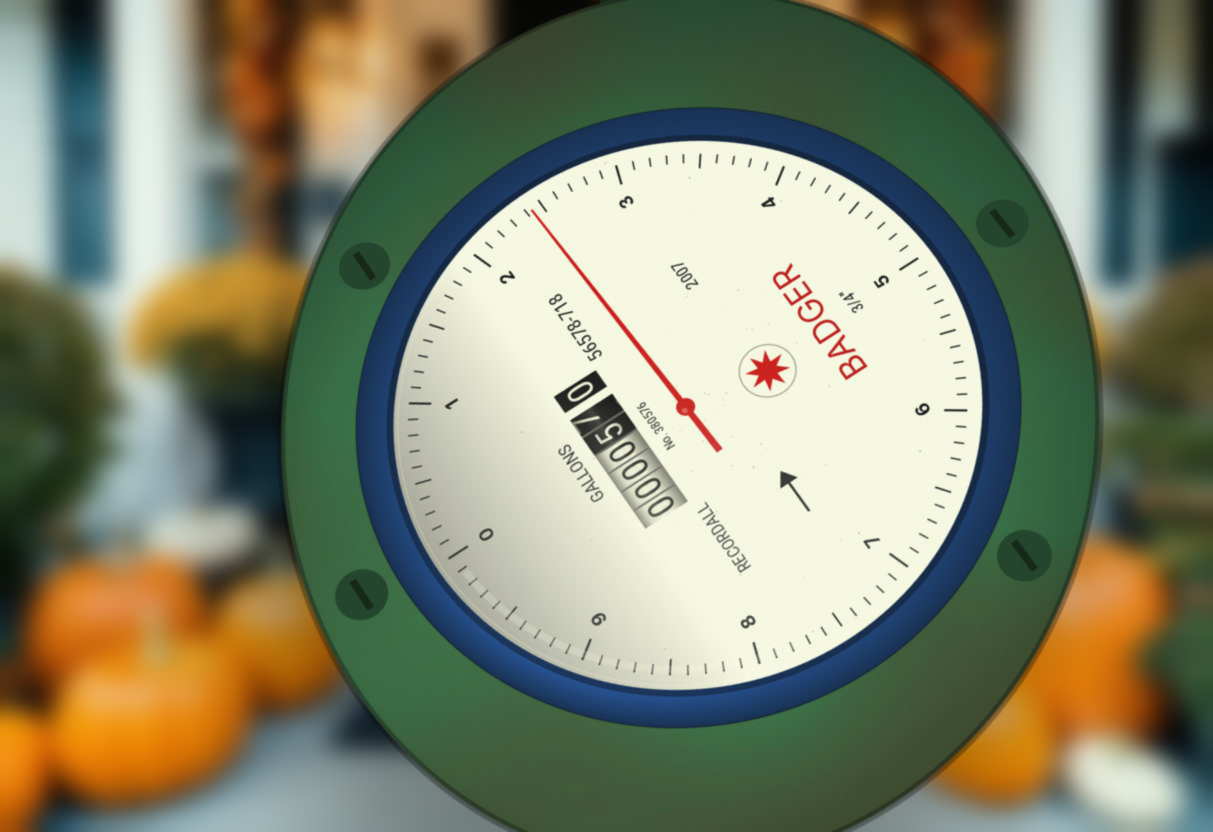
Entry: 572.4 gal
